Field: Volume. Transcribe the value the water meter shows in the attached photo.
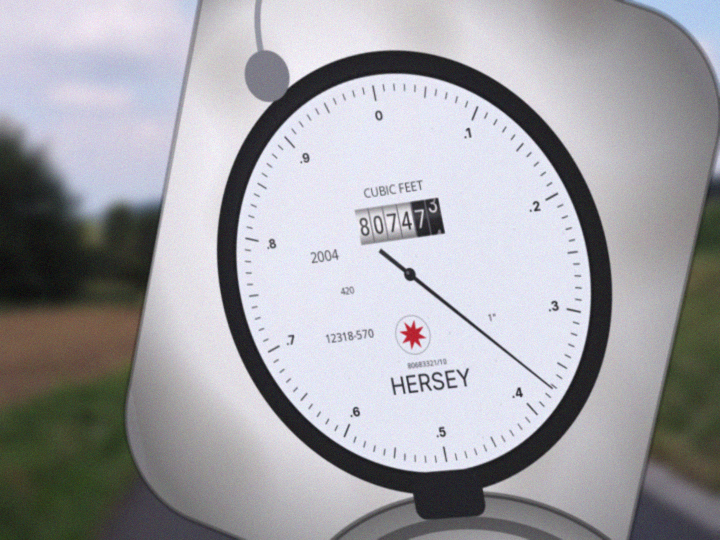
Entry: 807473.37 ft³
